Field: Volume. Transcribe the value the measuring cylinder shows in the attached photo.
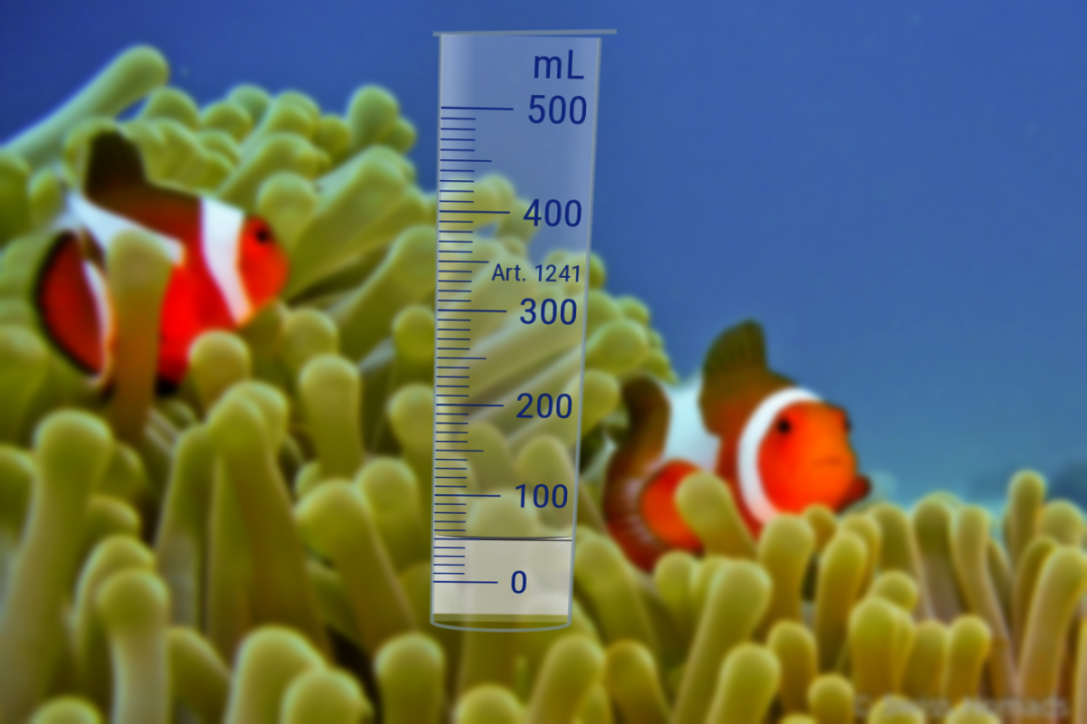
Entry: 50 mL
